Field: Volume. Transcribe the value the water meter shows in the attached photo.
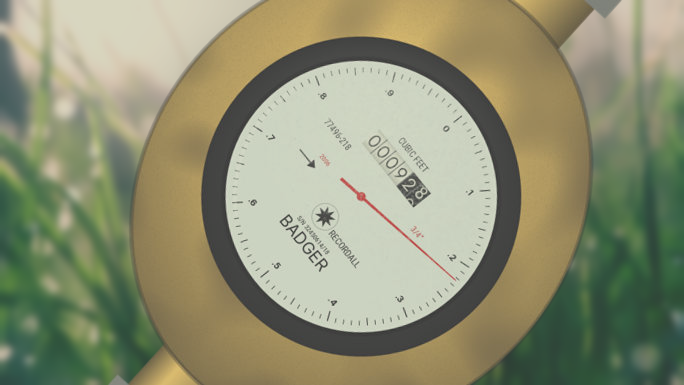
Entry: 928.22 ft³
